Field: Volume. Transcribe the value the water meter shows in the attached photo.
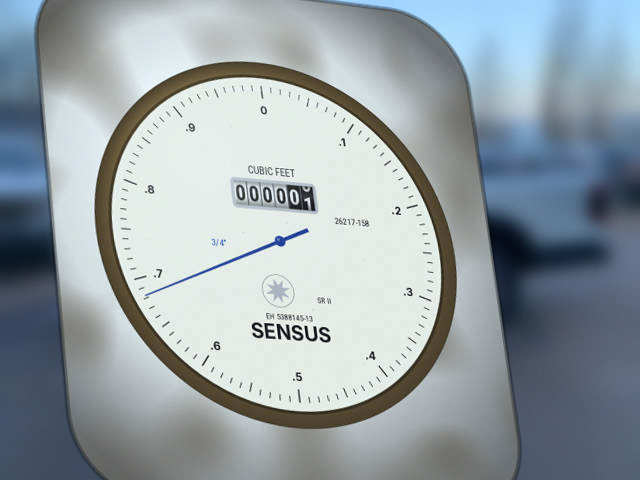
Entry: 0.68 ft³
